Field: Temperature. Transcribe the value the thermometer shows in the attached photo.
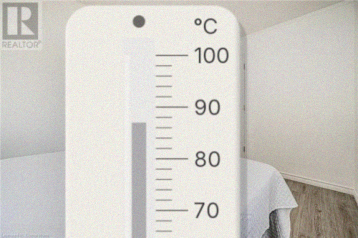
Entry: 87 °C
